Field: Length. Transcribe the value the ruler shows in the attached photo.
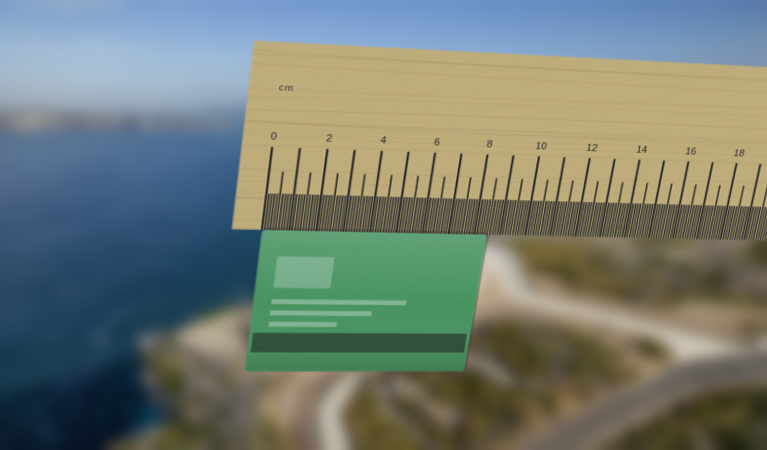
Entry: 8.5 cm
